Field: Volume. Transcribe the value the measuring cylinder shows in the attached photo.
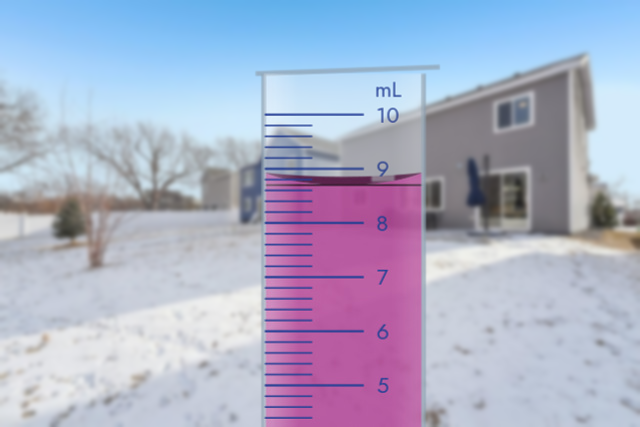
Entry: 8.7 mL
